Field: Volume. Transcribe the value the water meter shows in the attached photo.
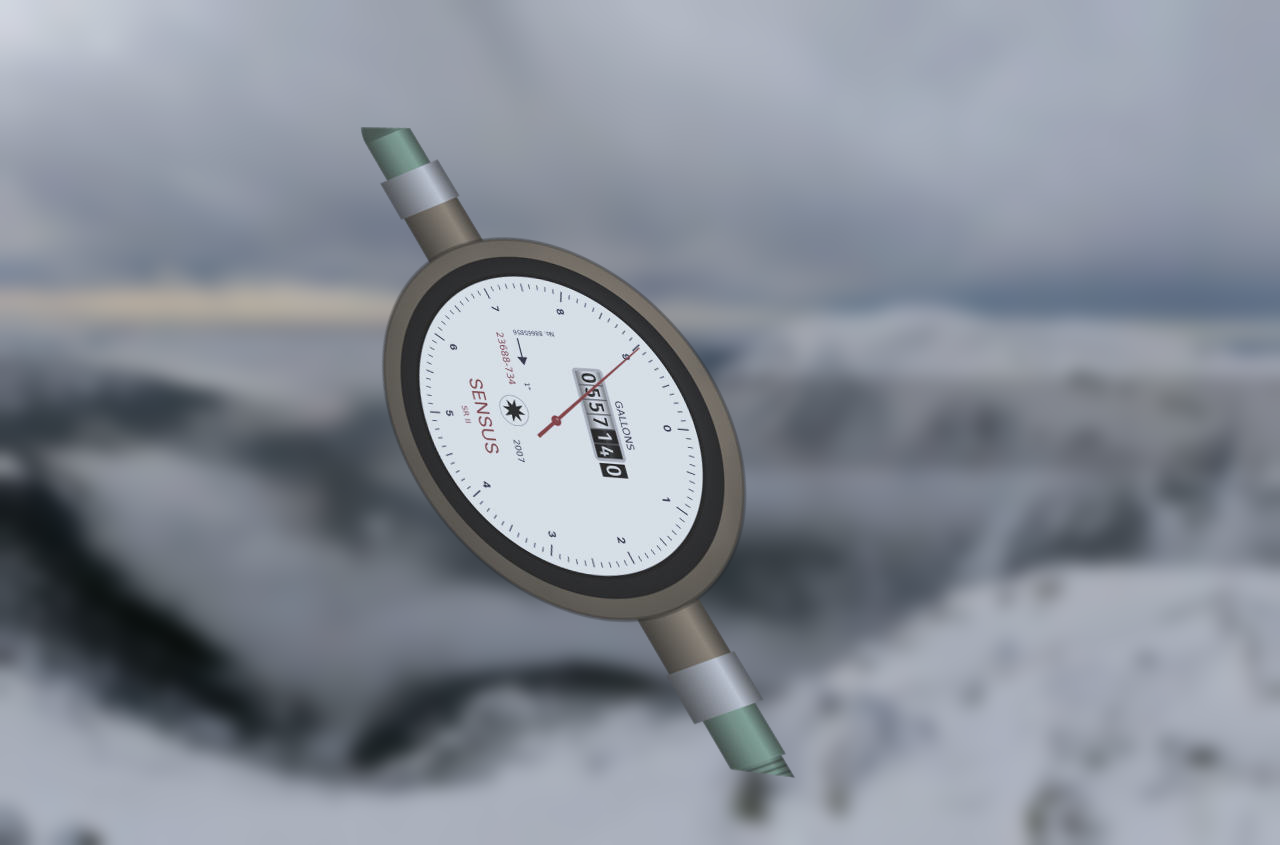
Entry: 557139.0 gal
